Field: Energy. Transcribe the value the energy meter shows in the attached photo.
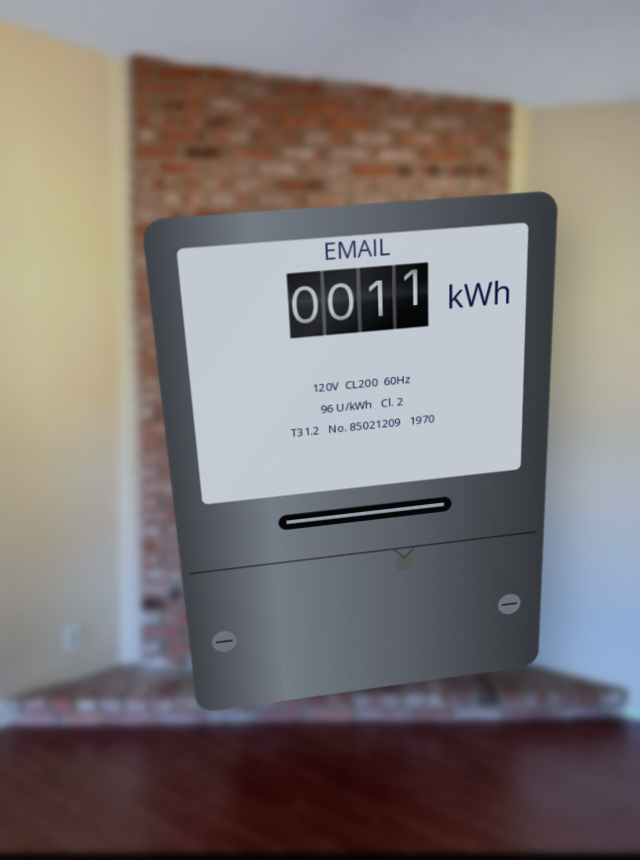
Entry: 11 kWh
